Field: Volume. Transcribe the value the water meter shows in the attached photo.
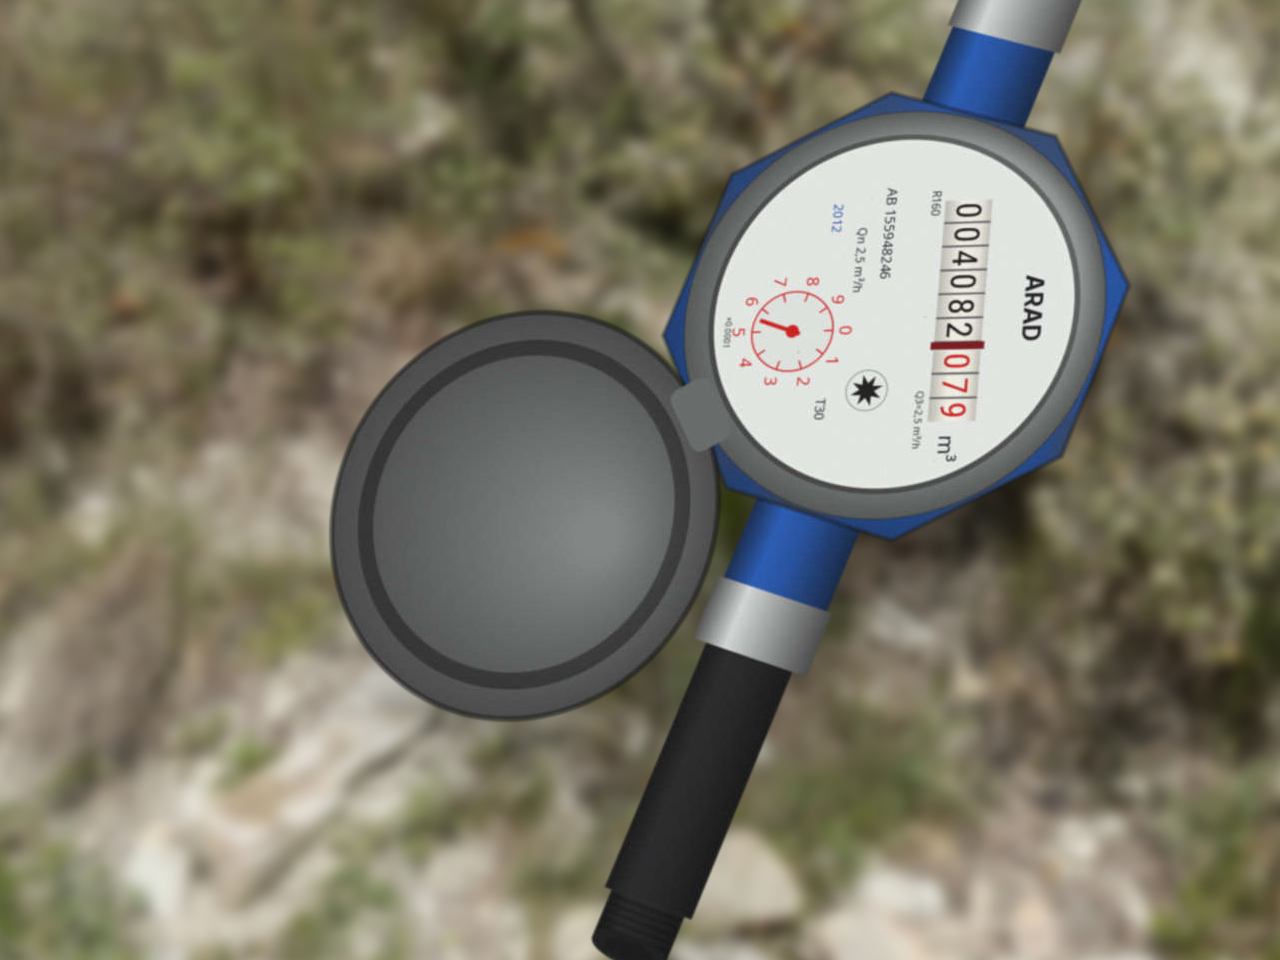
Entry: 4082.0795 m³
